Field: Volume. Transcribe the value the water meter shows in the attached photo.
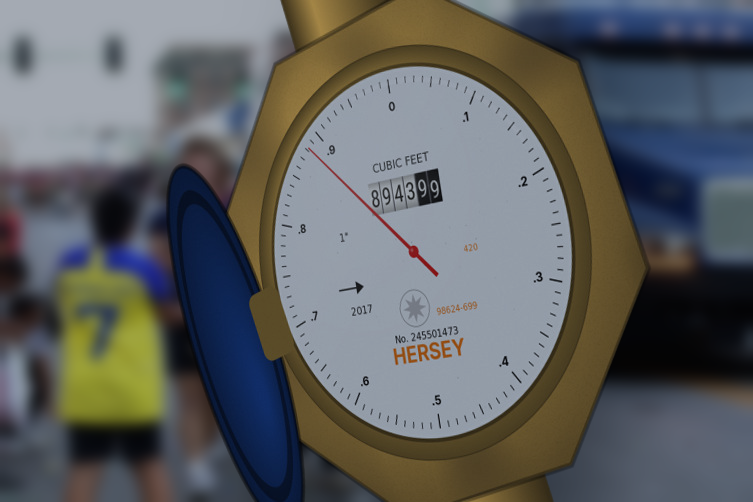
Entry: 894398.88 ft³
